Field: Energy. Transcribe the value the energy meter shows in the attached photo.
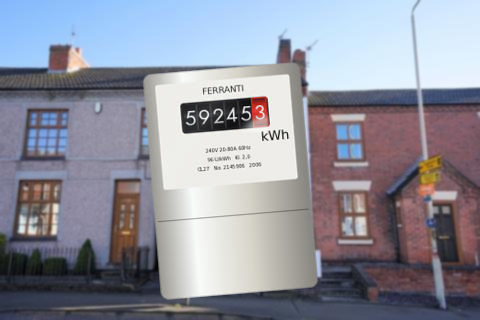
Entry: 59245.3 kWh
